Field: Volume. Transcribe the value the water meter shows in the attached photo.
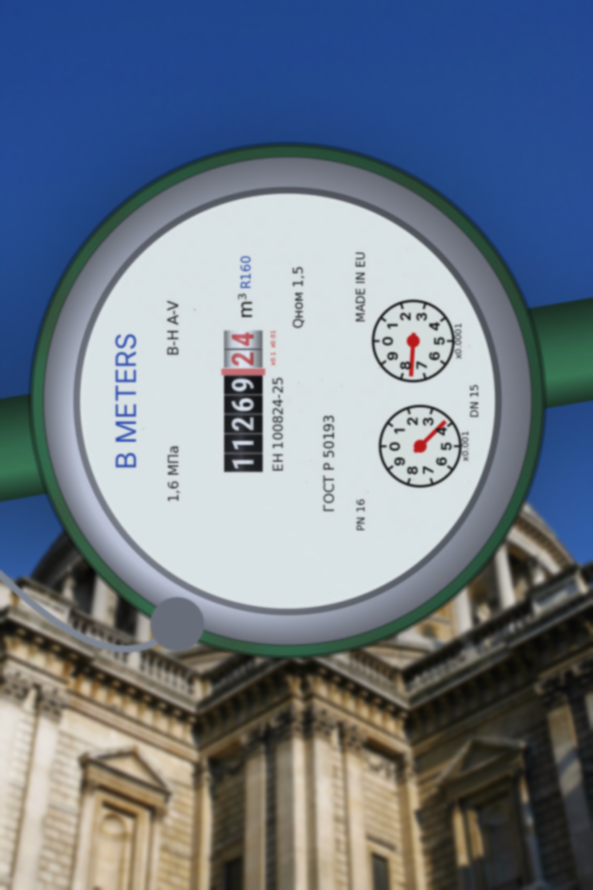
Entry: 11269.2437 m³
